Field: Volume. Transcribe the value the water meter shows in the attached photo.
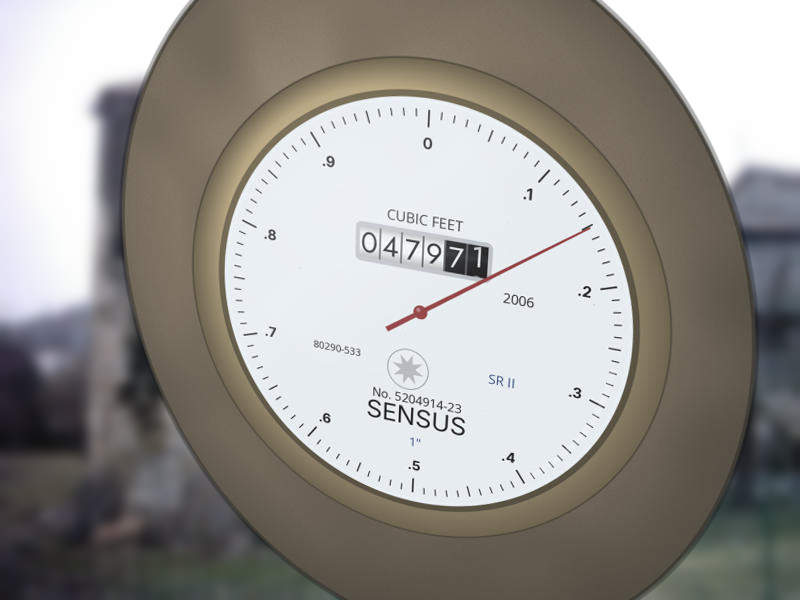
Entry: 47971.15 ft³
